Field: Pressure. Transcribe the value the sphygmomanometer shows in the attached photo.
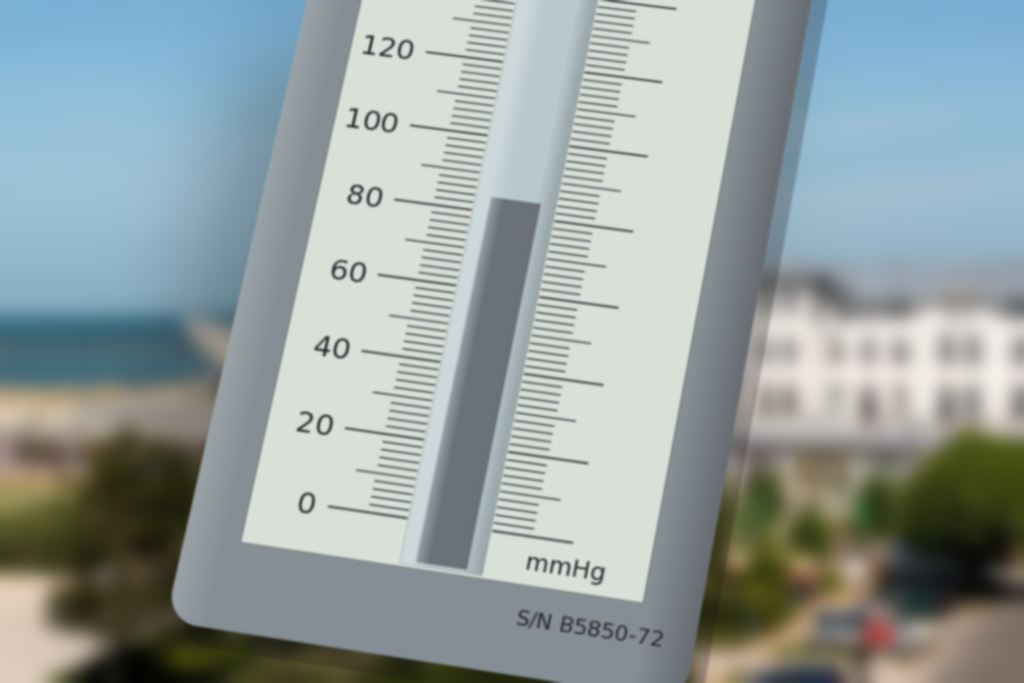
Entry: 84 mmHg
